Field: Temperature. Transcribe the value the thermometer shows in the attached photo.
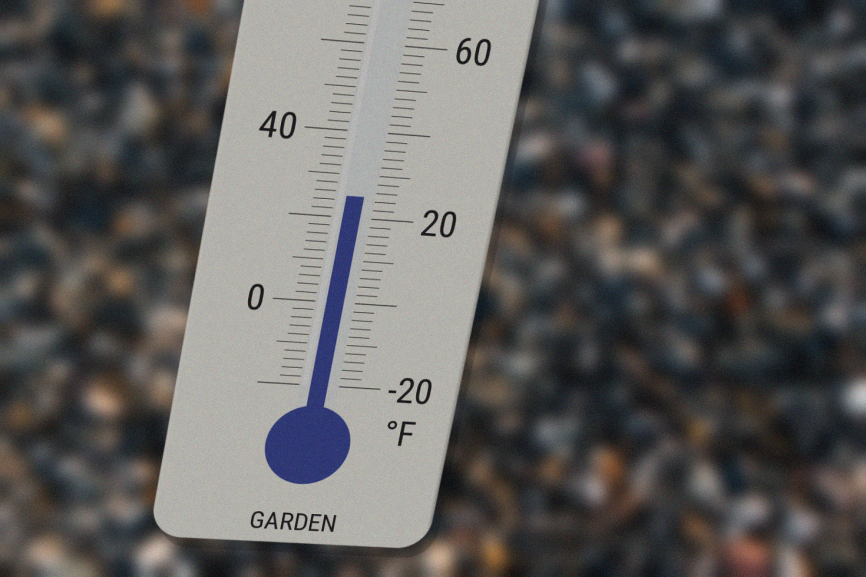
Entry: 25 °F
